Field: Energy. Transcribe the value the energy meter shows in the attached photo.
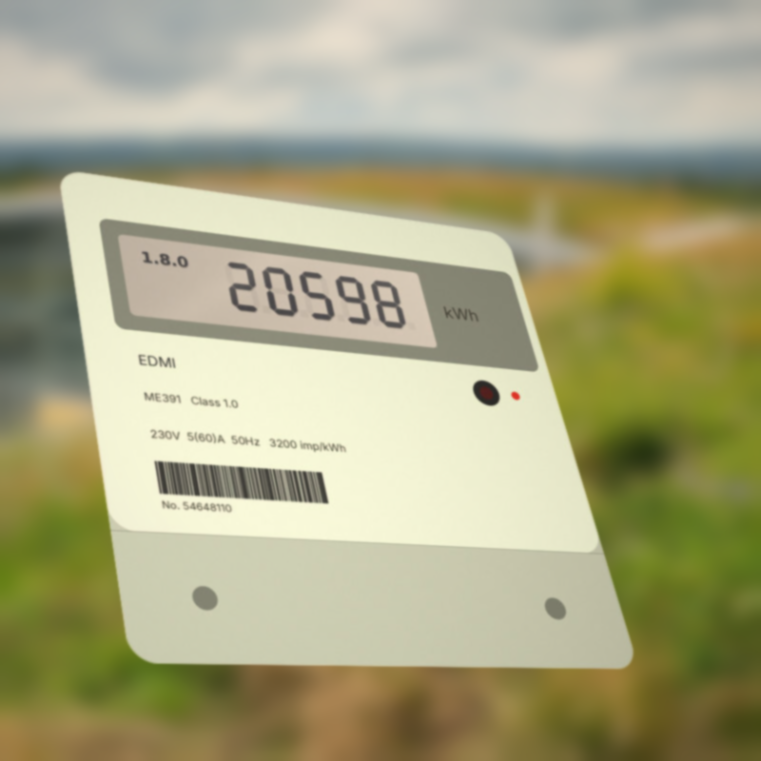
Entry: 20598 kWh
